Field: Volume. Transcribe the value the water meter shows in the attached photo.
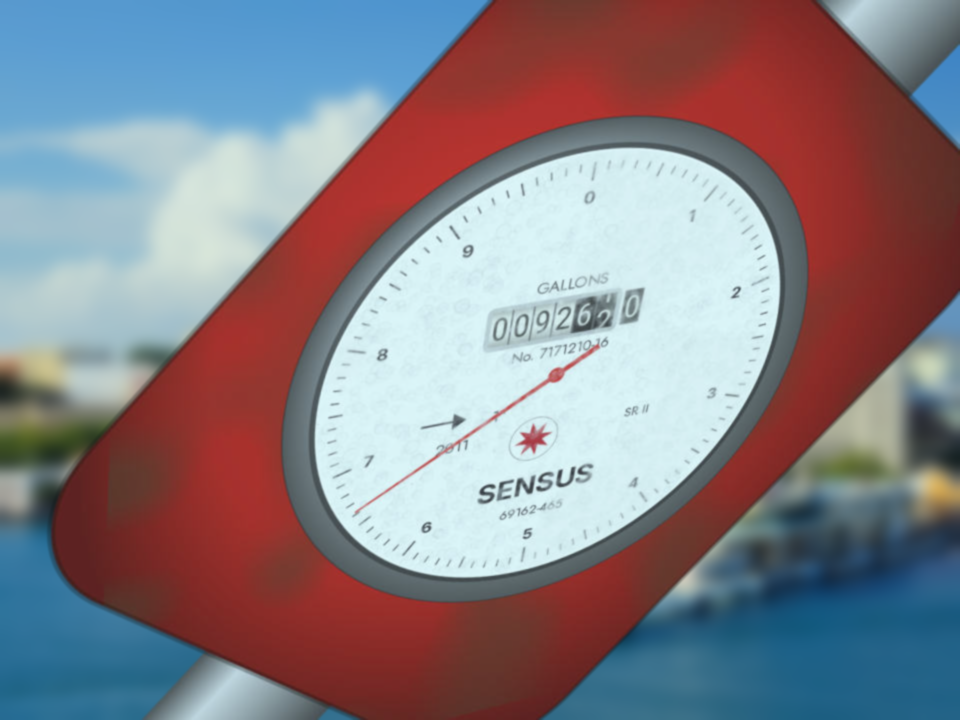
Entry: 92616.6 gal
